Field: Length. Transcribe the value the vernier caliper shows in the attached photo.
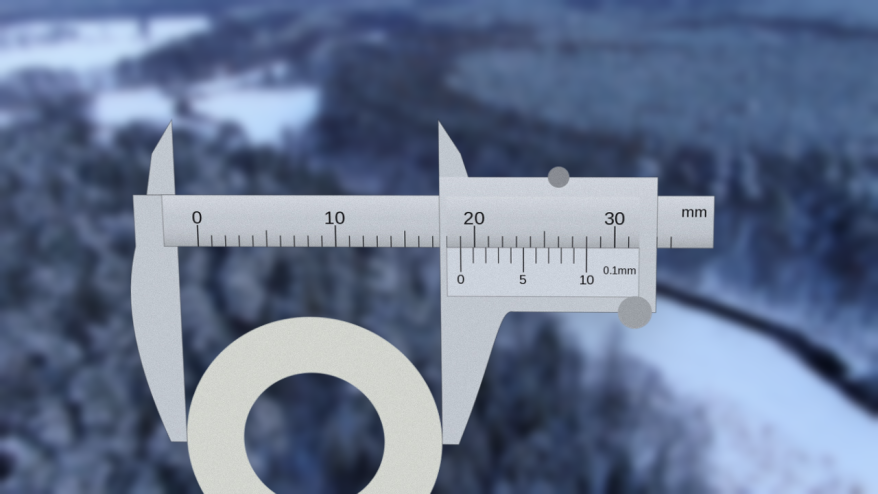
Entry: 19.0 mm
